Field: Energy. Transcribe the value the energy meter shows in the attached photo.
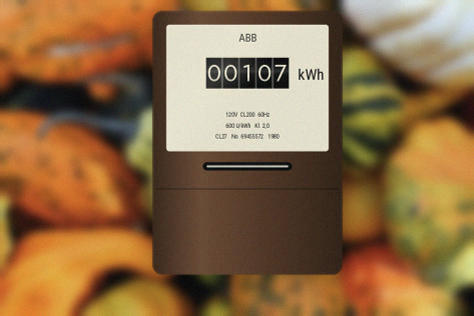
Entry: 107 kWh
